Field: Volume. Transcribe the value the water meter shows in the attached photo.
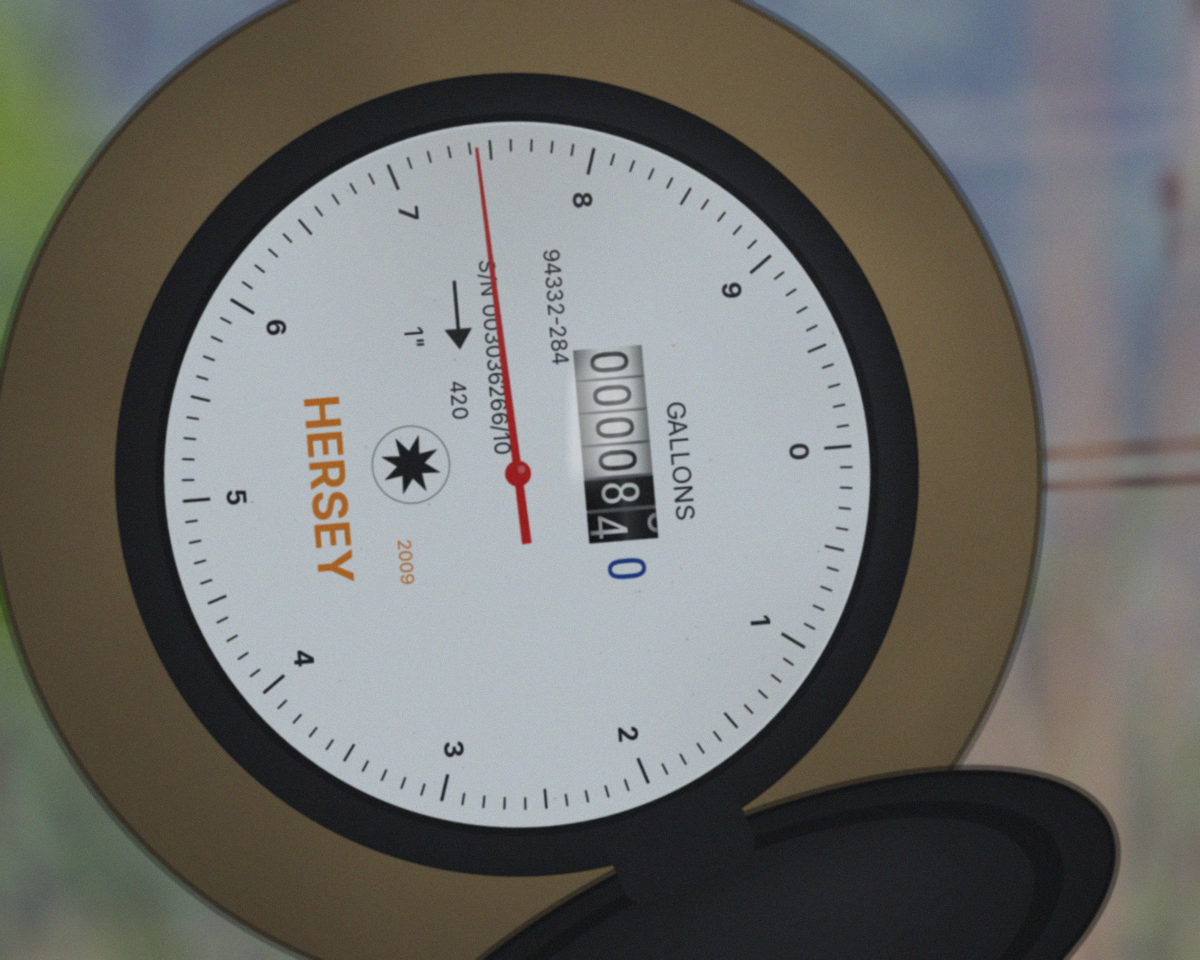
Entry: 837.4 gal
